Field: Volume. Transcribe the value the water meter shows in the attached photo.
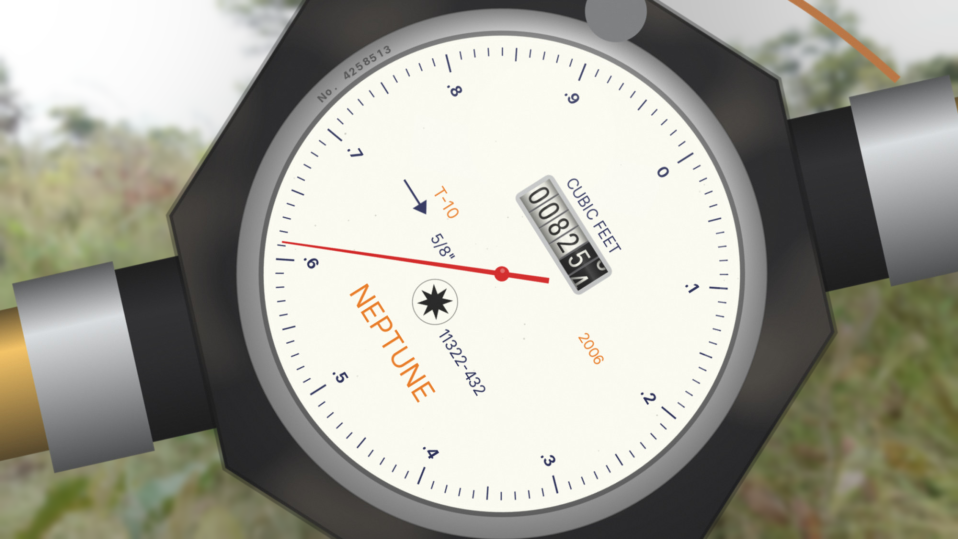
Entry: 8253.61 ft³
